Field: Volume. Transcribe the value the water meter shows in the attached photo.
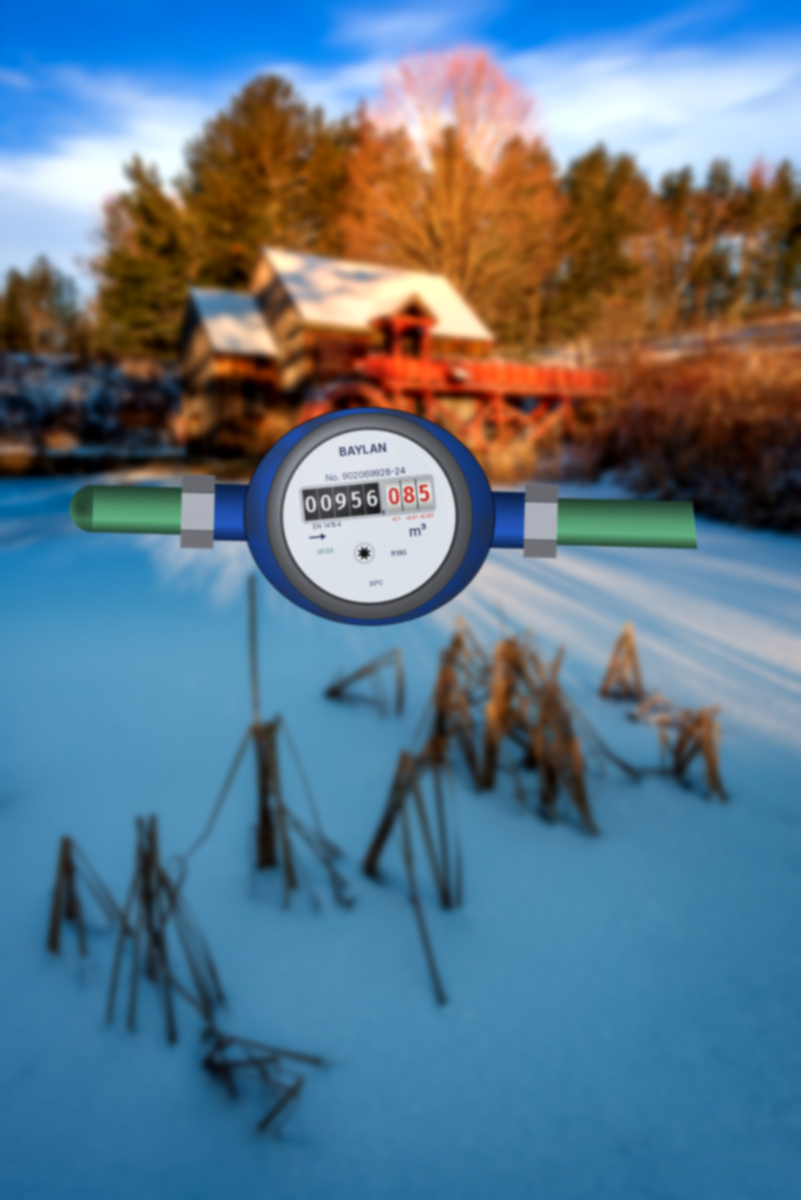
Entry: 956.085 m³
